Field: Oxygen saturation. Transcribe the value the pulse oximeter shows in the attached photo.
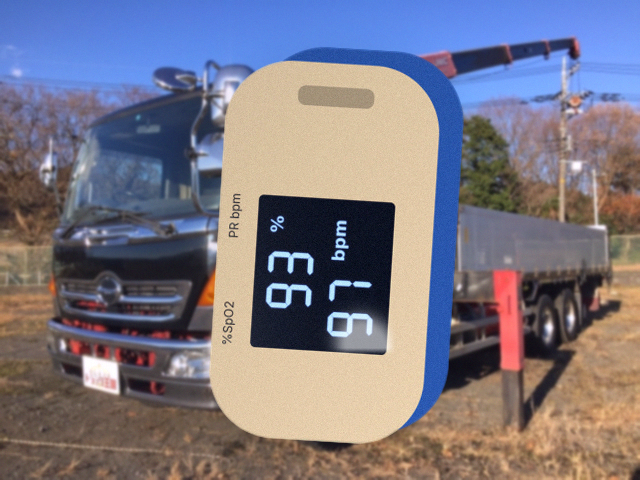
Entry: 93 %
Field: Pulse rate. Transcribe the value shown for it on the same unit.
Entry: 97 bpm
